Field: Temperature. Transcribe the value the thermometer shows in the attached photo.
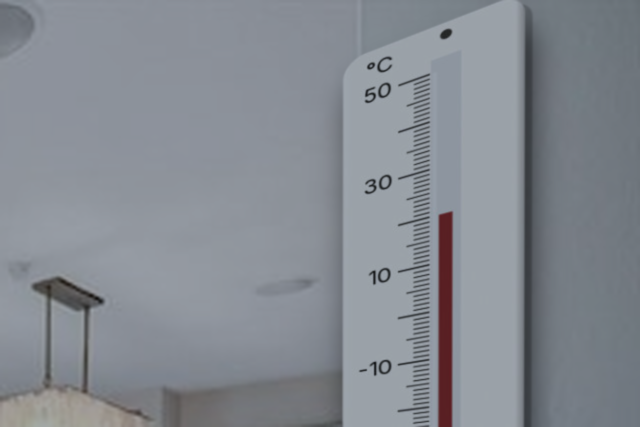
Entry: 20 °C
